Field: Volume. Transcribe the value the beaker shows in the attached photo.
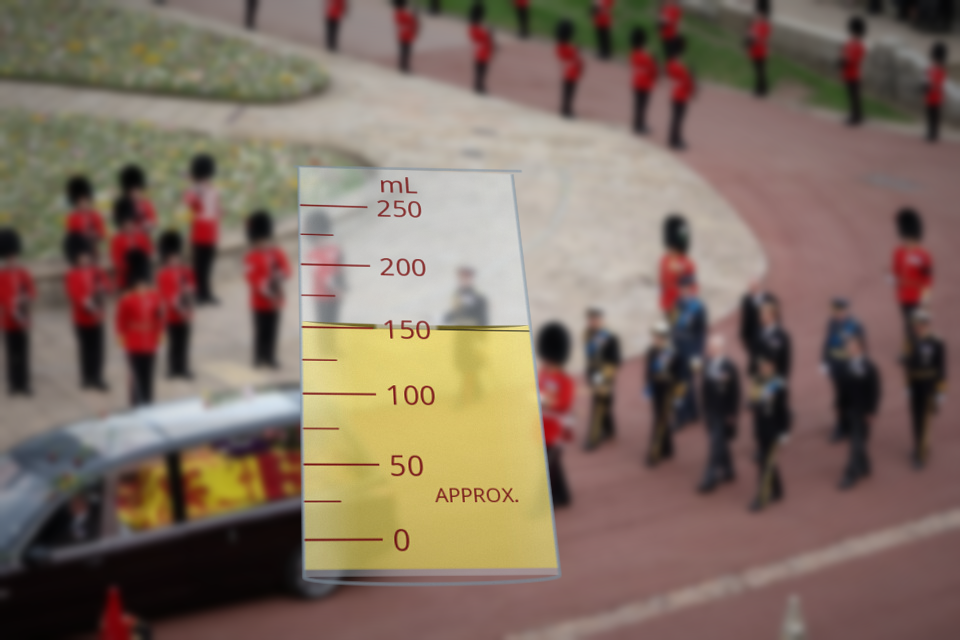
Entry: 150 mL
